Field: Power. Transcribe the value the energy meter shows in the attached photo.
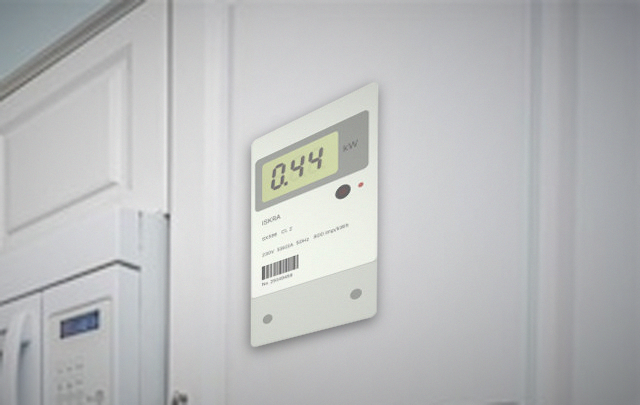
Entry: 0.44 kW
